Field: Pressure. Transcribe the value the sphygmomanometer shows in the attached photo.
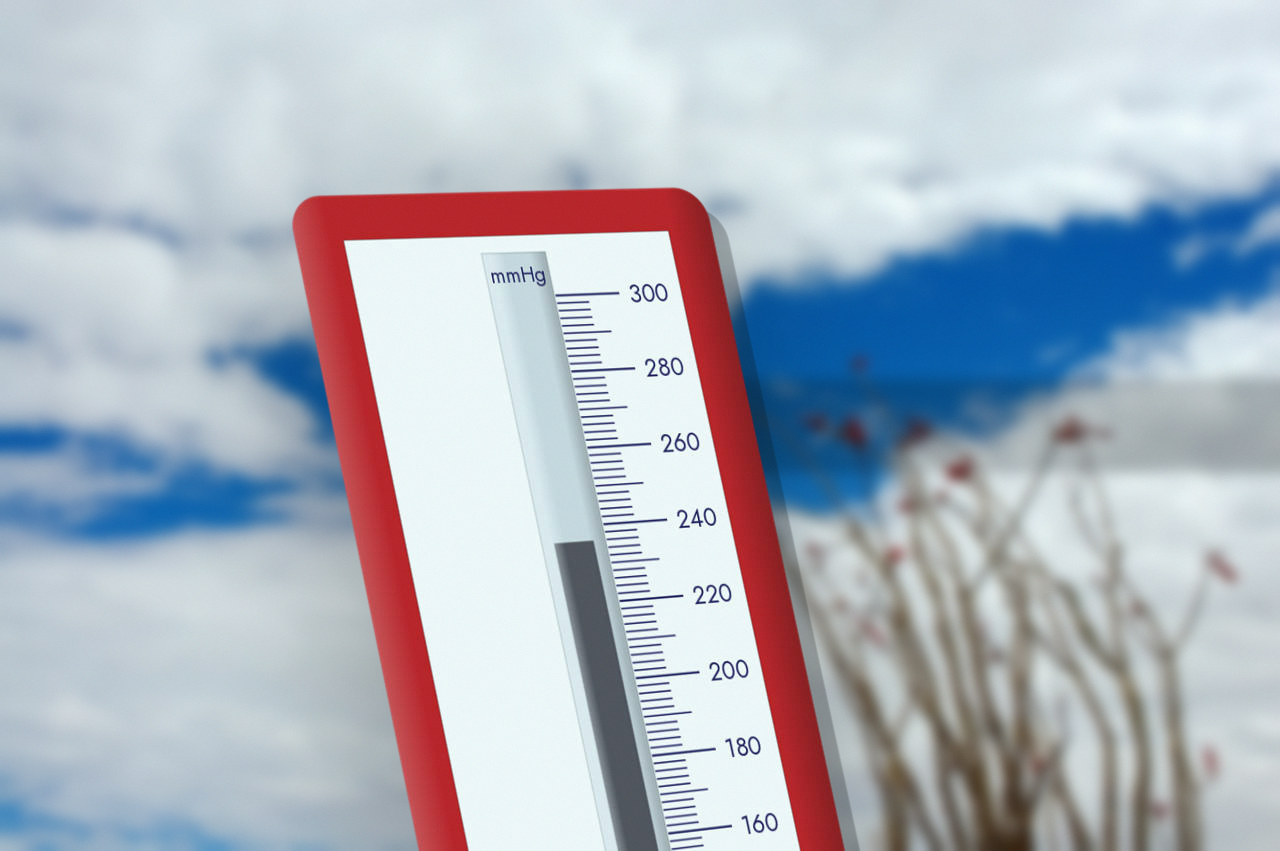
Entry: 236 mmHg
